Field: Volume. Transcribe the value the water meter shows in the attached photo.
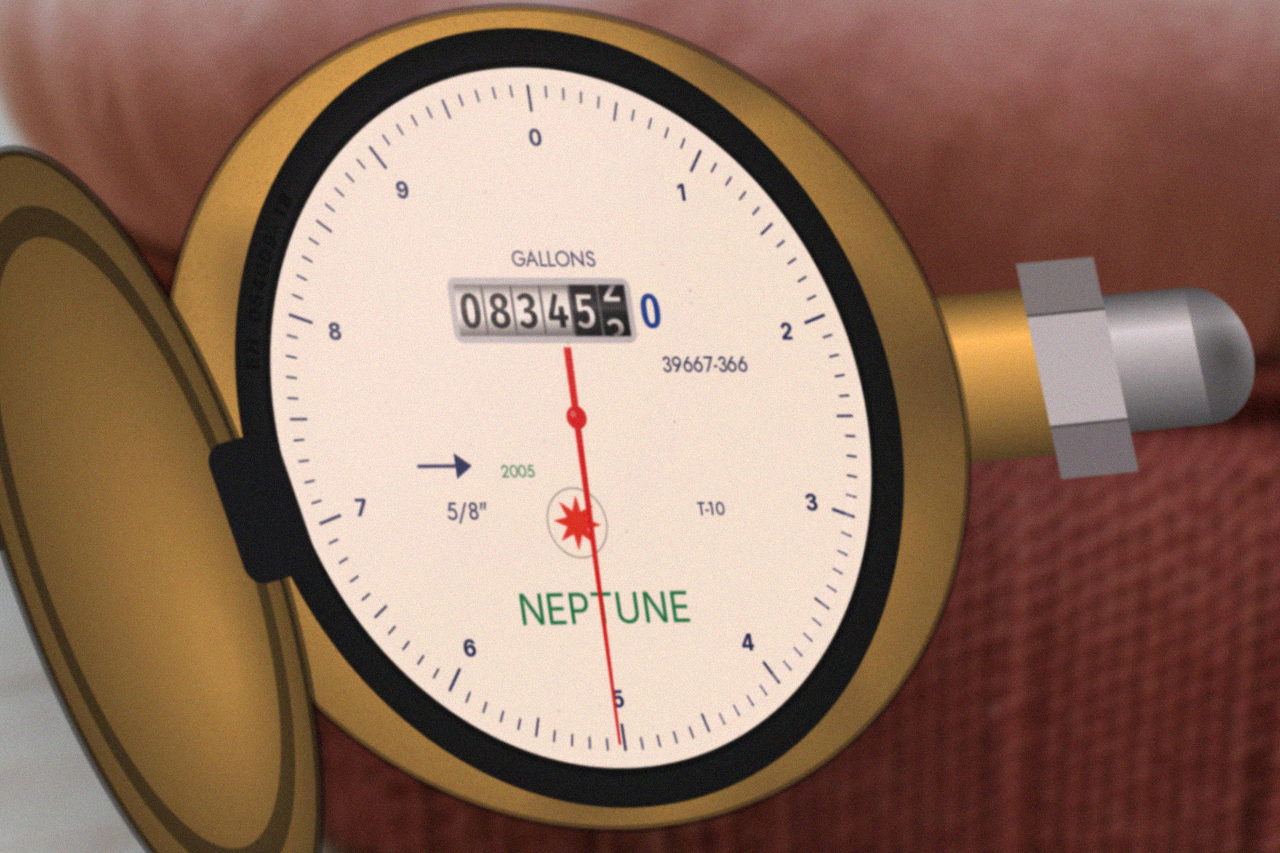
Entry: 834525.0 gal
